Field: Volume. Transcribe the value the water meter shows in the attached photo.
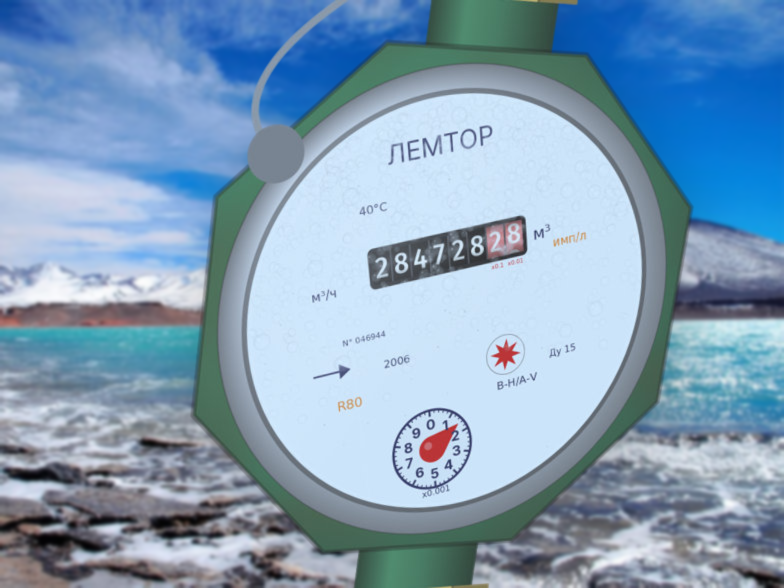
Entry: 284728.281 m³
